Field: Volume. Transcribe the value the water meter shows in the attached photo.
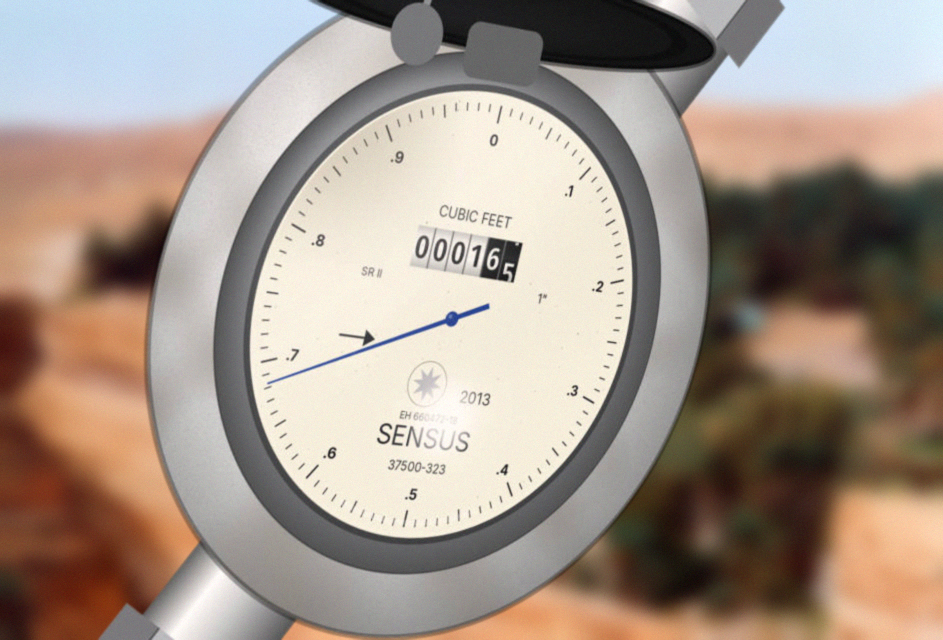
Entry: 164.68 ft³
